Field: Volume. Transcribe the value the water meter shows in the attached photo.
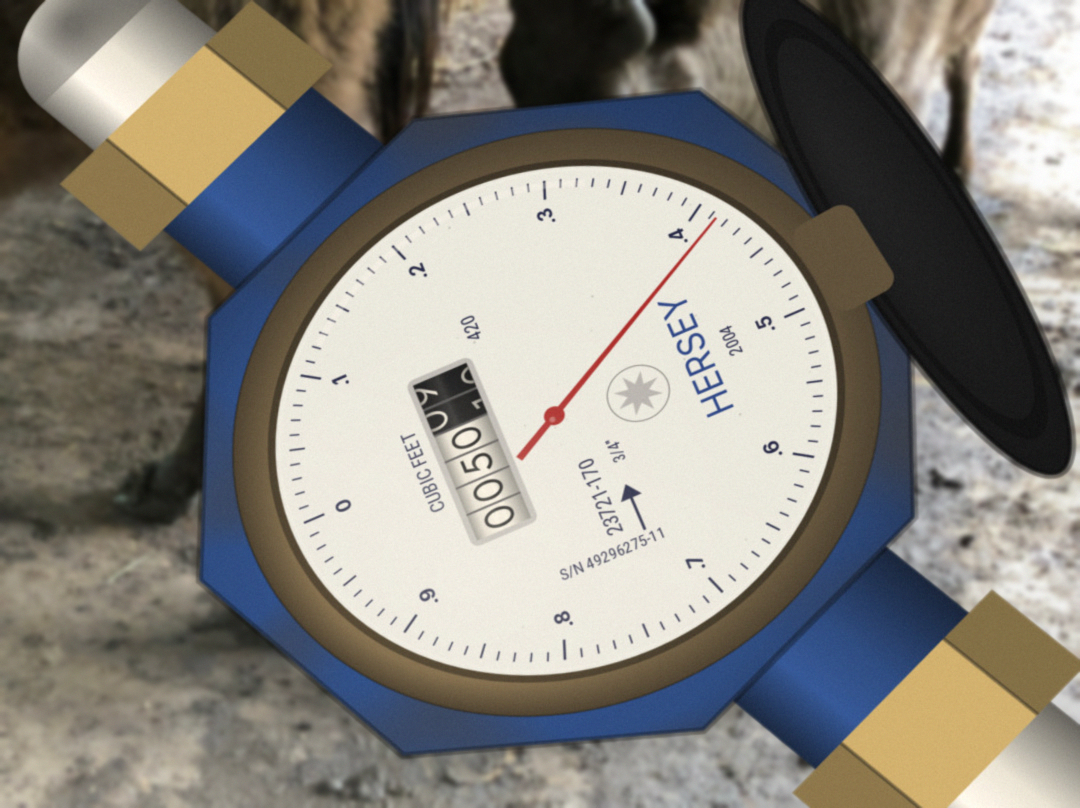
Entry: 5009.41 ft³
